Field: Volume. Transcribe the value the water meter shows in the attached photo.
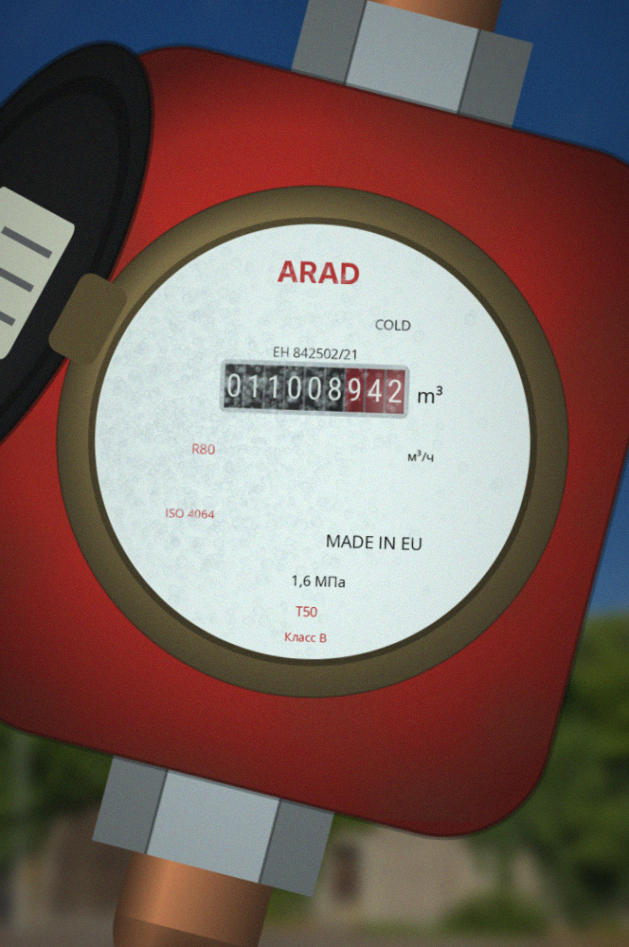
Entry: 11008.942 m³
